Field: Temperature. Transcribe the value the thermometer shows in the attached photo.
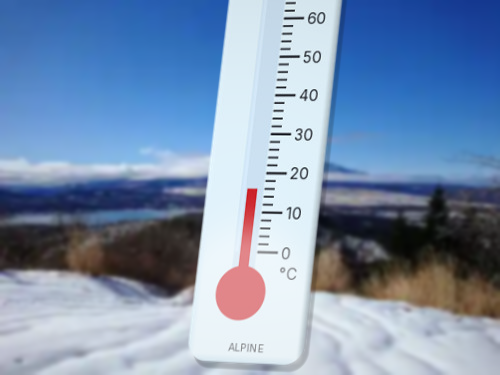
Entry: 16 °C
